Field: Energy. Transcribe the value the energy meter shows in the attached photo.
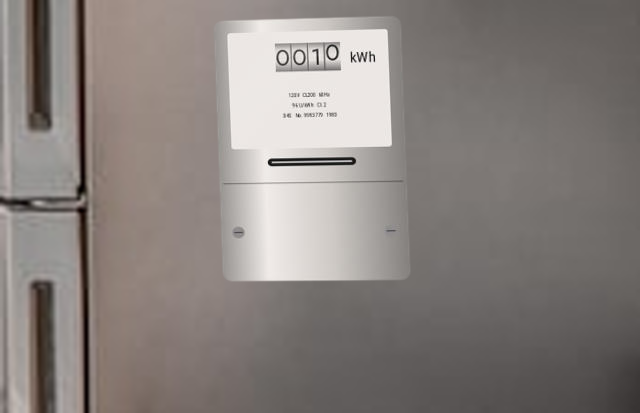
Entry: 10 kWh
